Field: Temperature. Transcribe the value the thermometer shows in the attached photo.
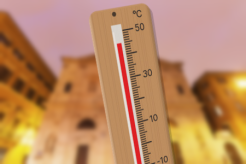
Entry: 45 °C
